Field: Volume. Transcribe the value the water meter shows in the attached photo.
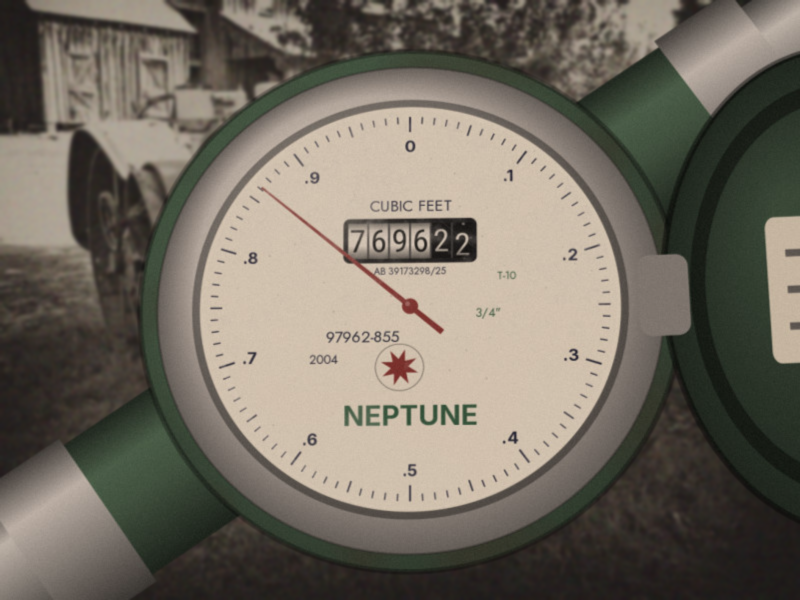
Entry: 769621.86 ft³
